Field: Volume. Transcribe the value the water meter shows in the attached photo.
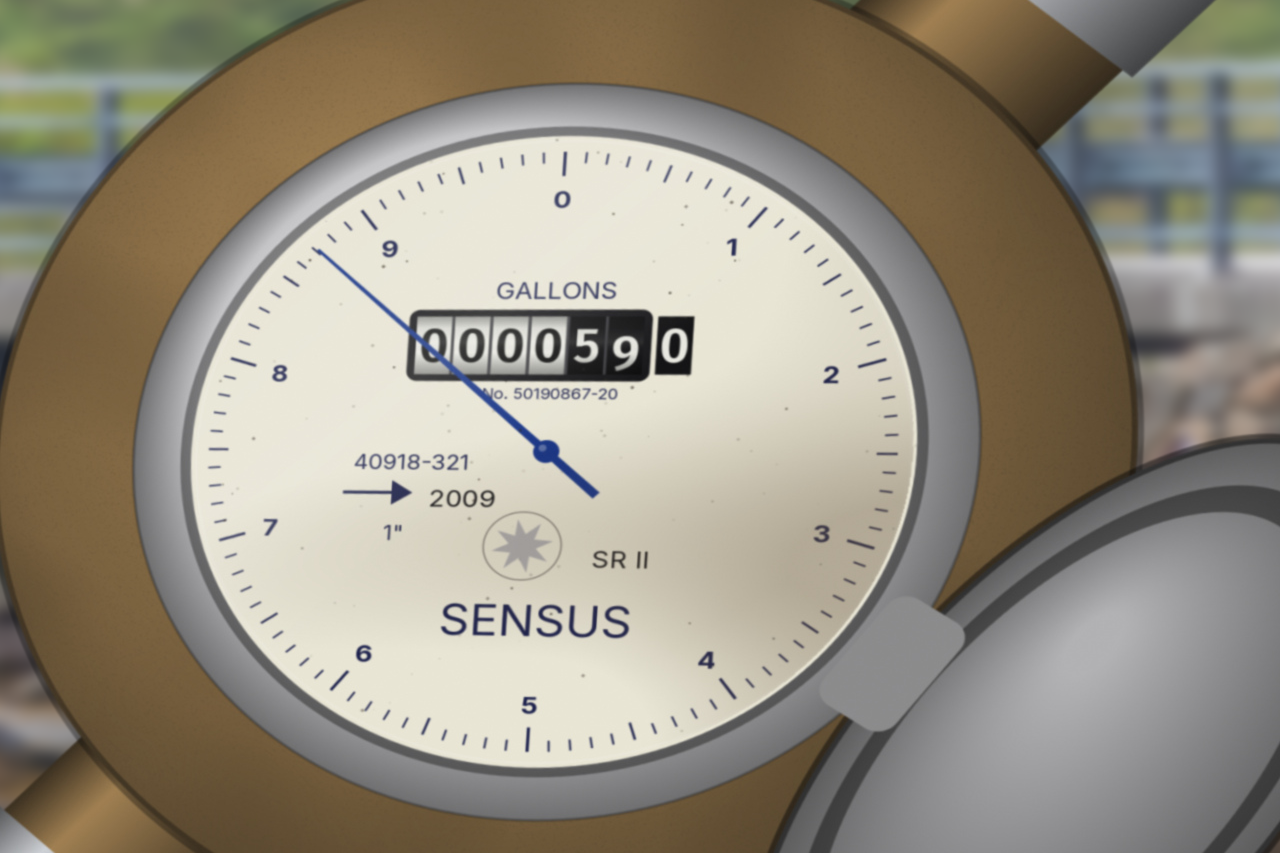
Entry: 588.7 gal
